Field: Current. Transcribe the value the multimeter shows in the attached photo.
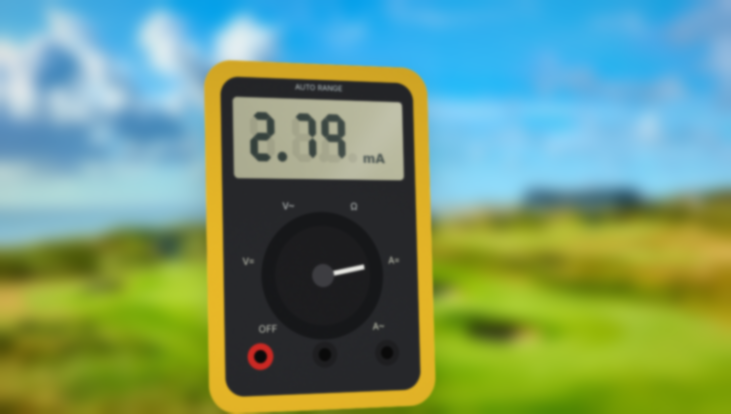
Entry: 2.79 mA
